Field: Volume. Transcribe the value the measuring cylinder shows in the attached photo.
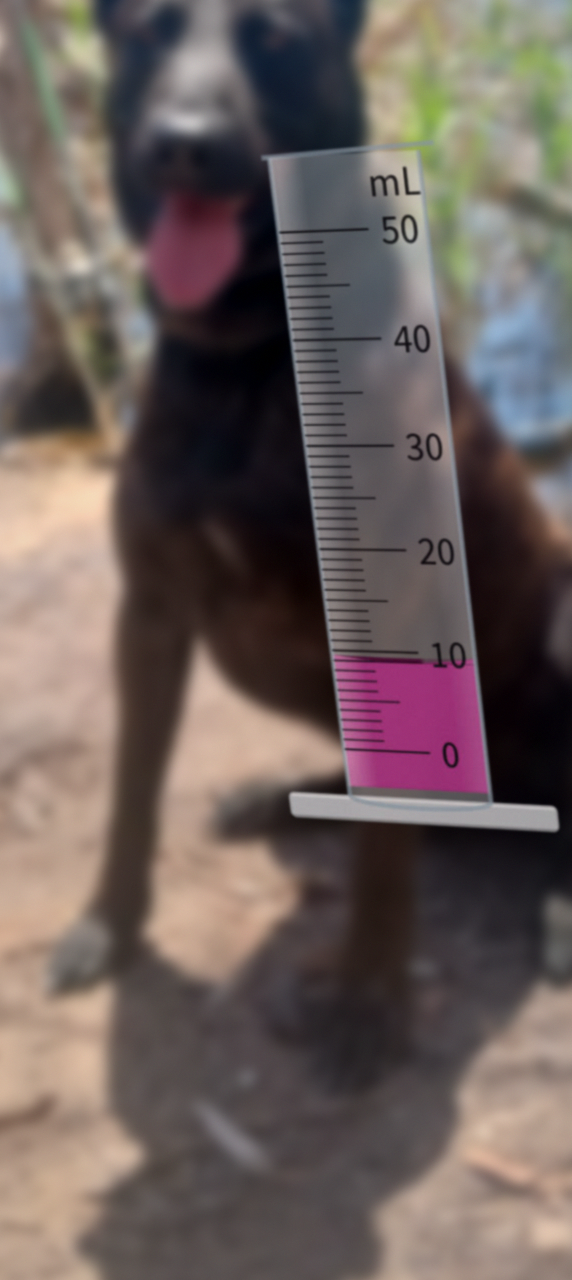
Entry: 9 mL
